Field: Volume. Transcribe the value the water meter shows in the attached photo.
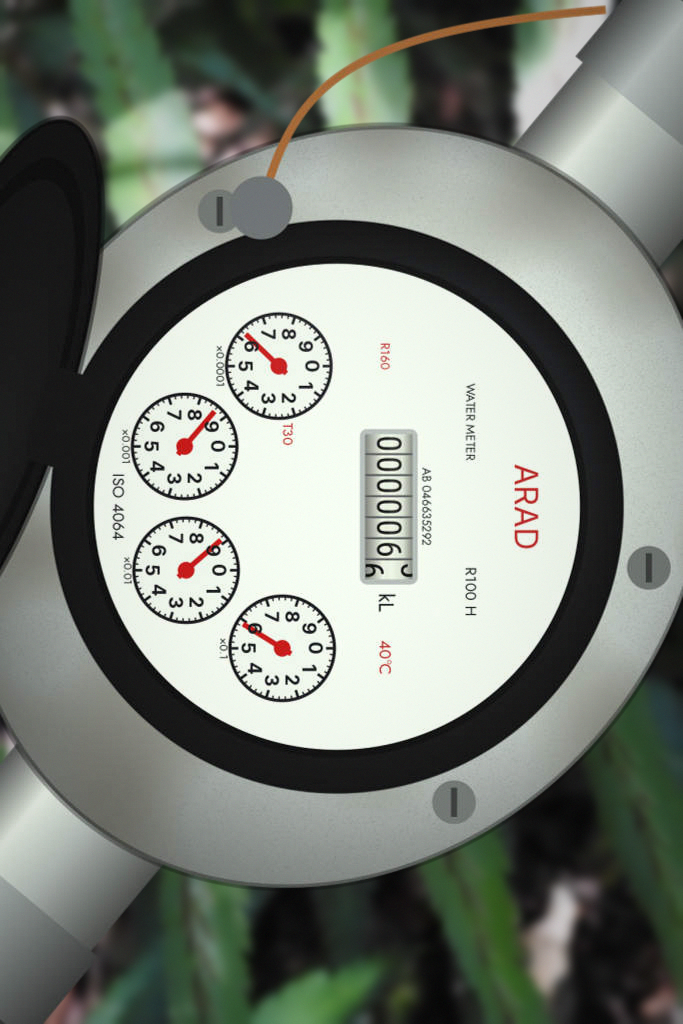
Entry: 65.5886 kL
